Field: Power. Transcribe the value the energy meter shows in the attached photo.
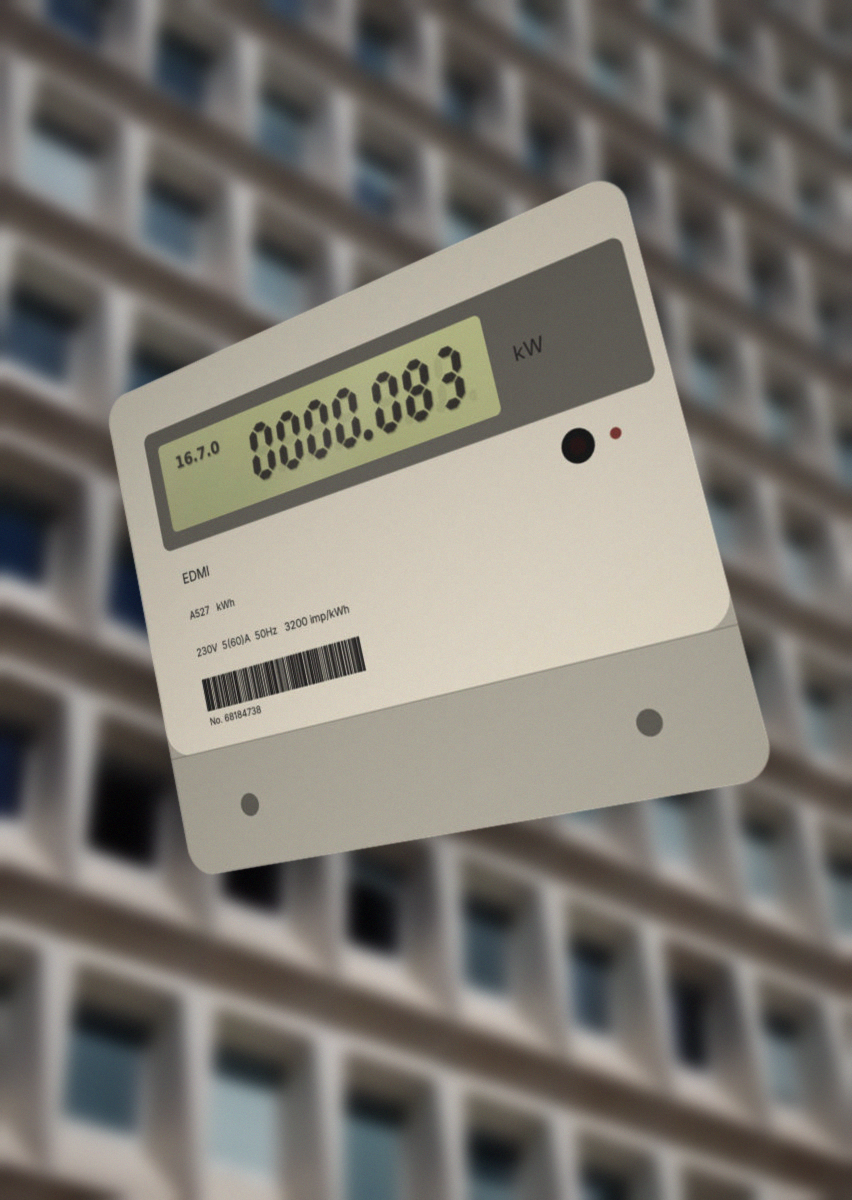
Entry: 0.083 kW
